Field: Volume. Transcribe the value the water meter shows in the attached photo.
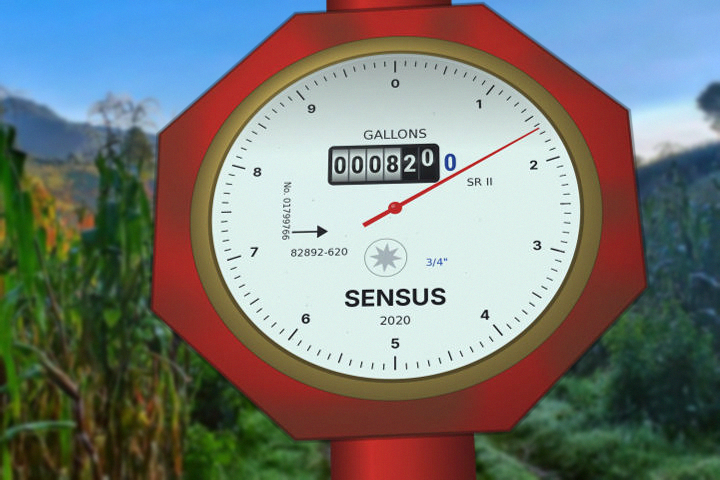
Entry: 8201.6 gal
